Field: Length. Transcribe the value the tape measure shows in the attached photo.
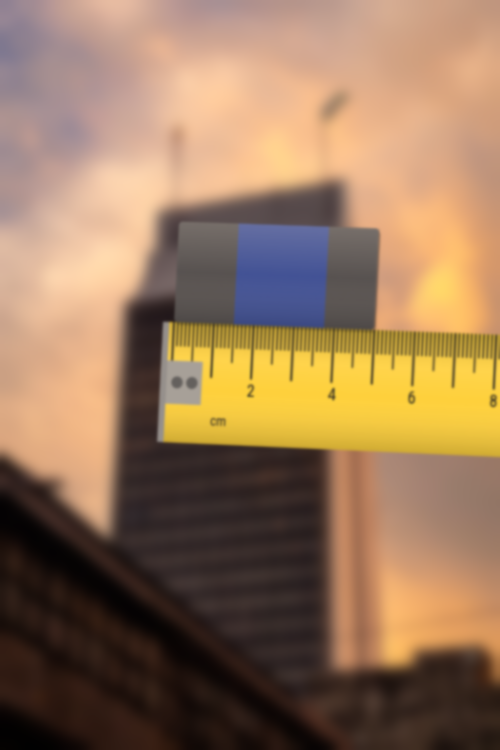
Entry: 5 cm
